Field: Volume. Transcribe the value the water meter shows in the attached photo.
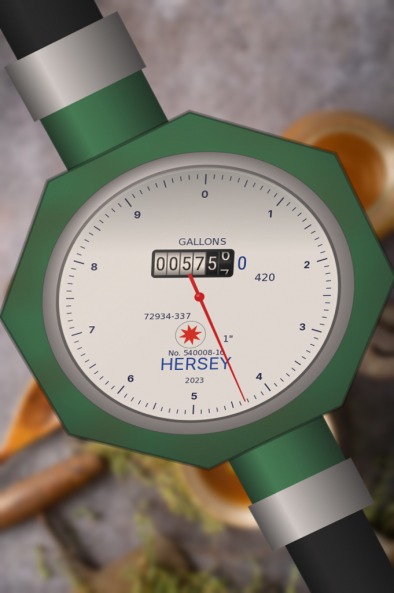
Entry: 57564.3 gal
